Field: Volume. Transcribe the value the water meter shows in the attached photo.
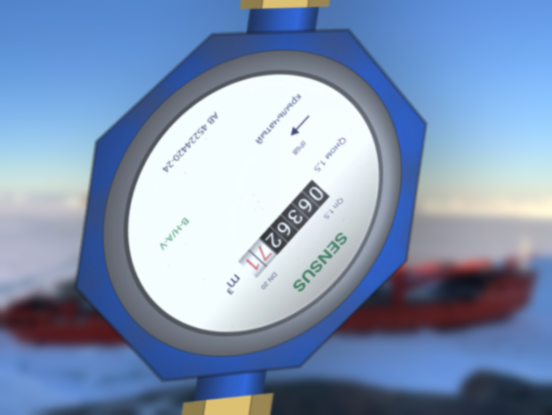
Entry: 6362.71 m³
